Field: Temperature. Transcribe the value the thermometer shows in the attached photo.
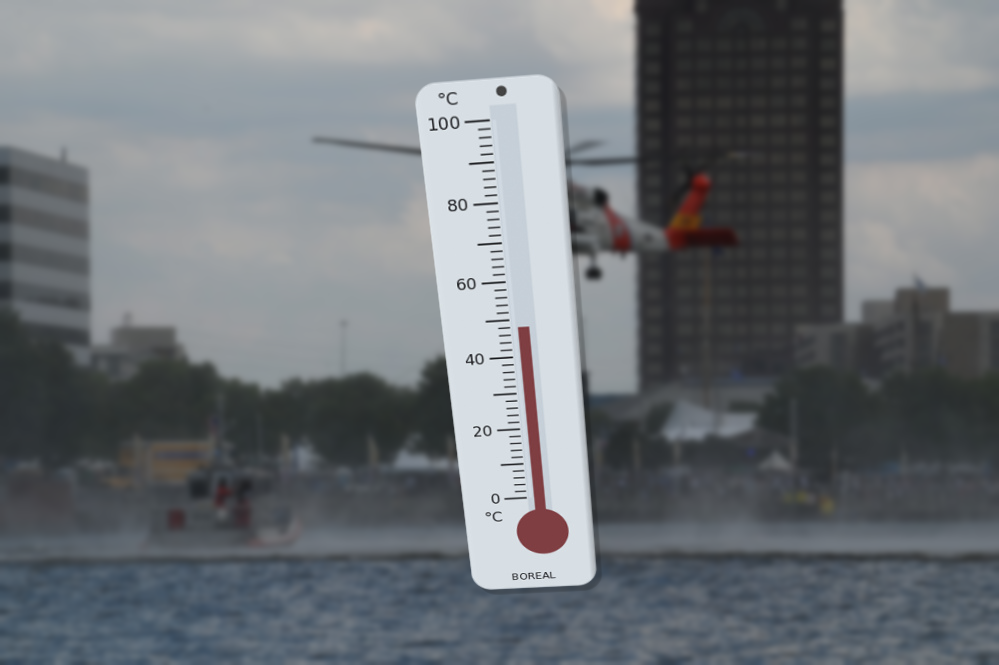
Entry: 48 °C
